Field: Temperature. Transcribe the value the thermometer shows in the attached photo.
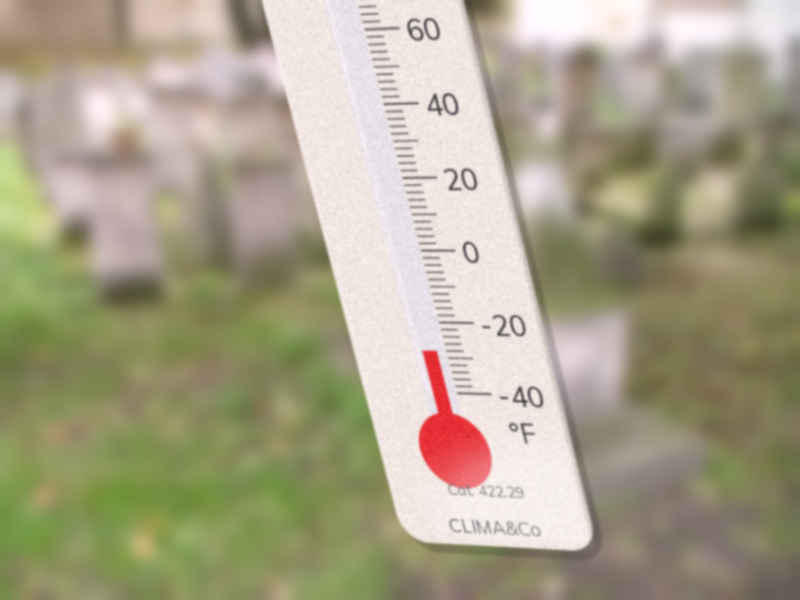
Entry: -28 °F
